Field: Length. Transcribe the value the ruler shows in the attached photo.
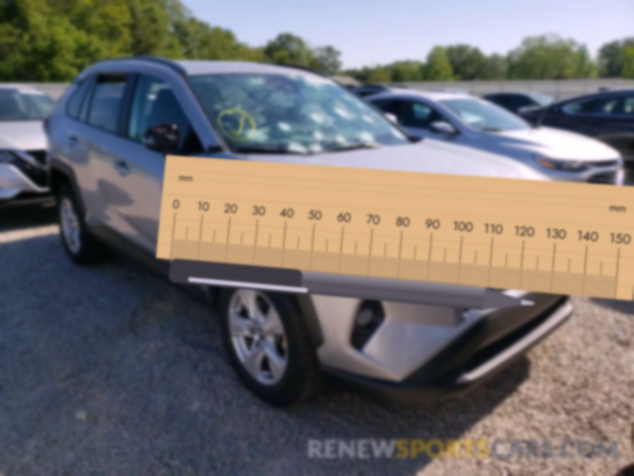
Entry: 125 mm
